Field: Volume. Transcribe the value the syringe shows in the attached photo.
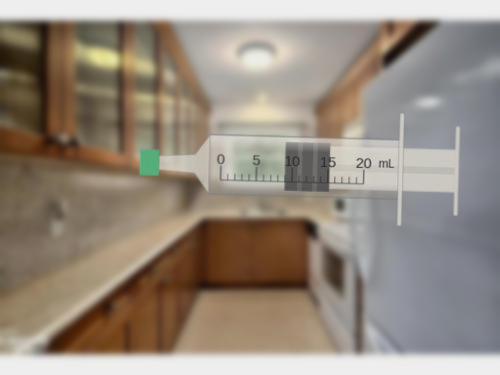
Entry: 9 mL
